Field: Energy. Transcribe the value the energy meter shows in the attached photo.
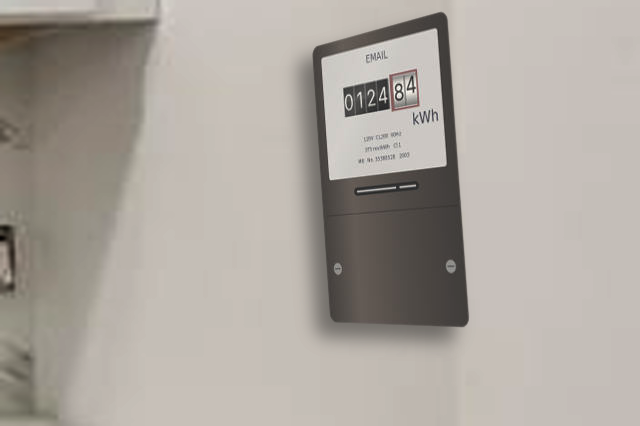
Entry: 124.84 kWh
